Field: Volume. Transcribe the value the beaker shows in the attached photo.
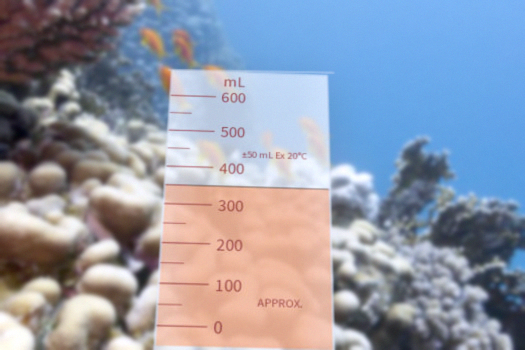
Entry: 350 mL
